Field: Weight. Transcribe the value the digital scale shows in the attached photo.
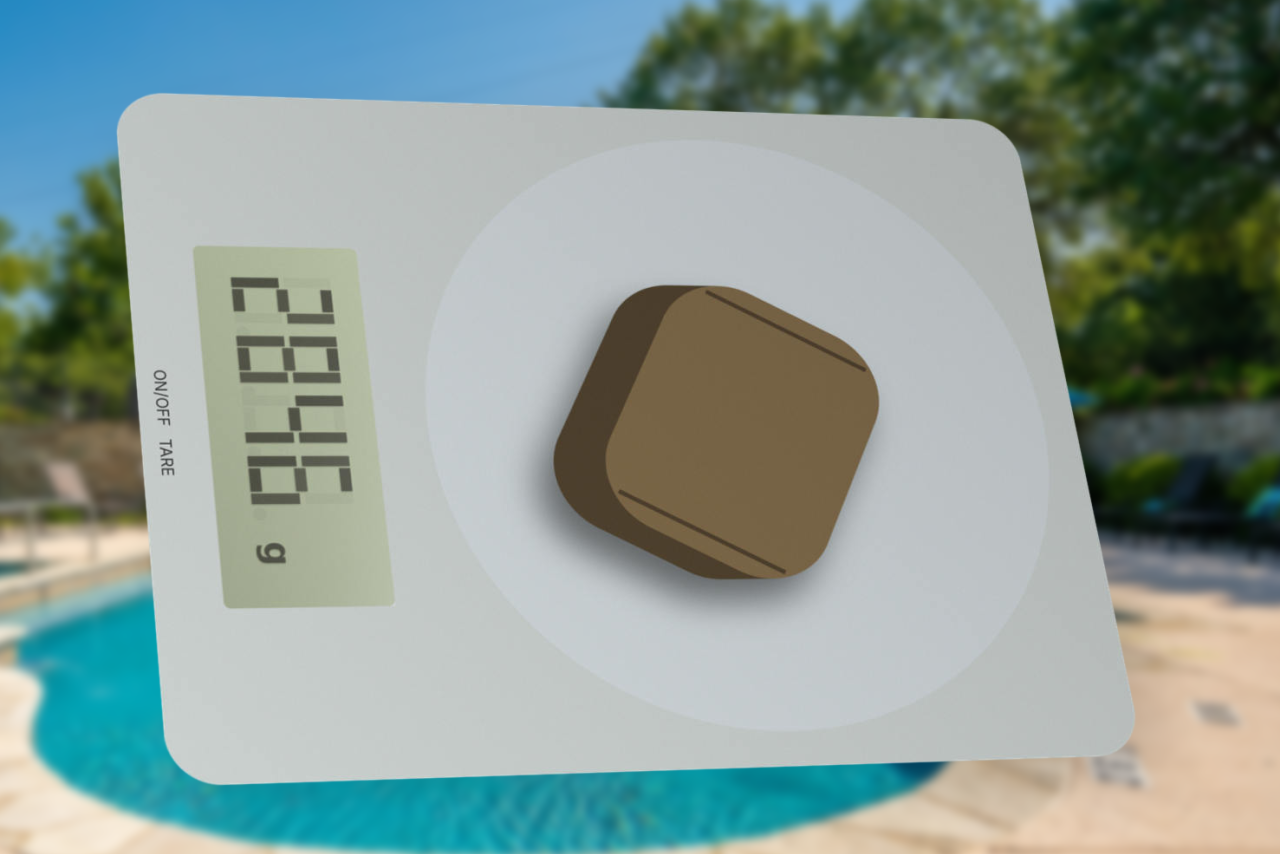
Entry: 2846 g
